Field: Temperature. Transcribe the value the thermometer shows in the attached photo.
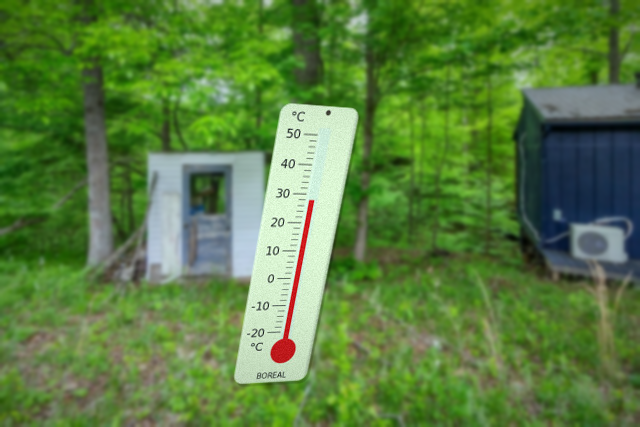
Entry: 28 °C
